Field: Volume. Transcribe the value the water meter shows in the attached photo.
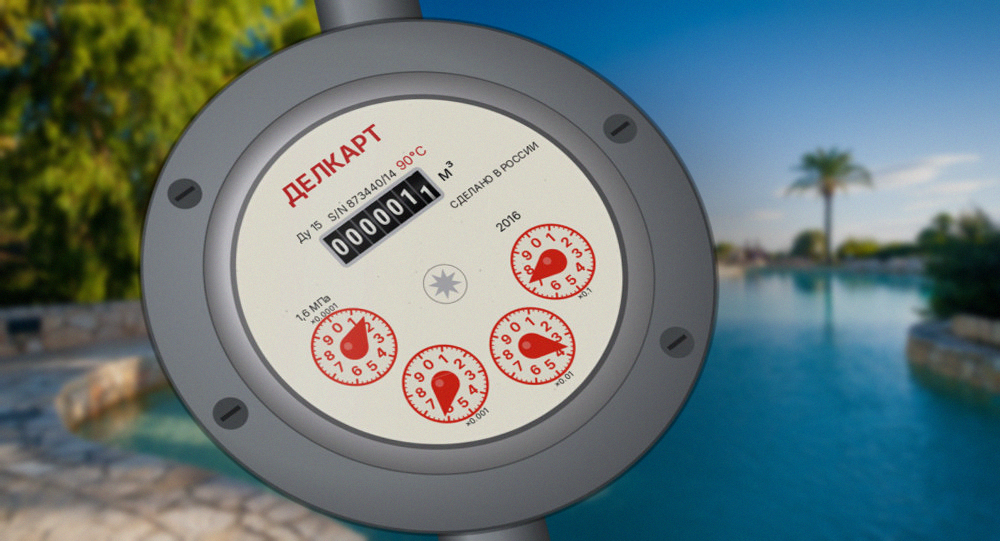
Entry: 10.7361 m³
